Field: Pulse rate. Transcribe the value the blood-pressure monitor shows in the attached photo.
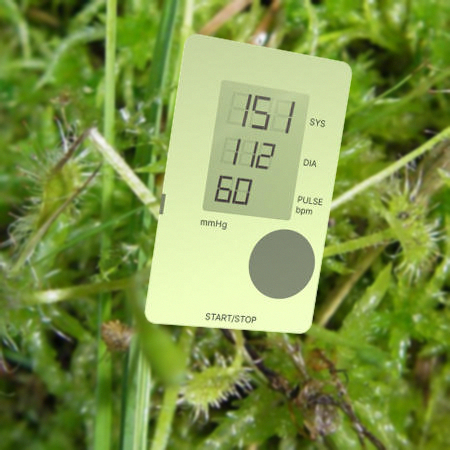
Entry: 60 bpm
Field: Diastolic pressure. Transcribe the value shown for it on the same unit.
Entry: 112 mmHg
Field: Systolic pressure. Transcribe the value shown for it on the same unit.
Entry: 151 mmHg
